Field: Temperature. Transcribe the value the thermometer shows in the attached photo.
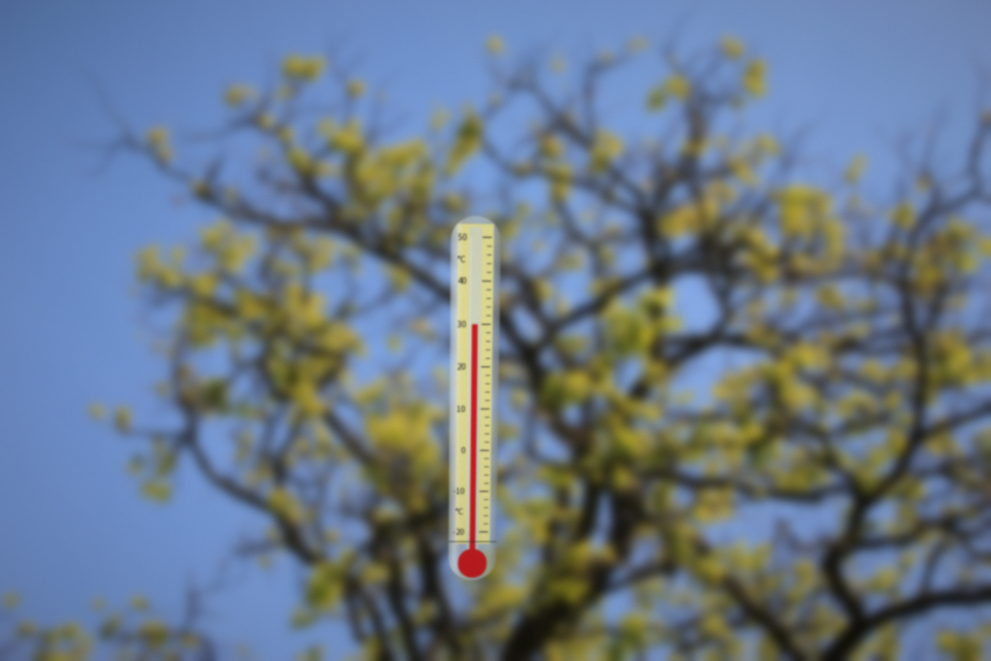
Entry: 30 °C
